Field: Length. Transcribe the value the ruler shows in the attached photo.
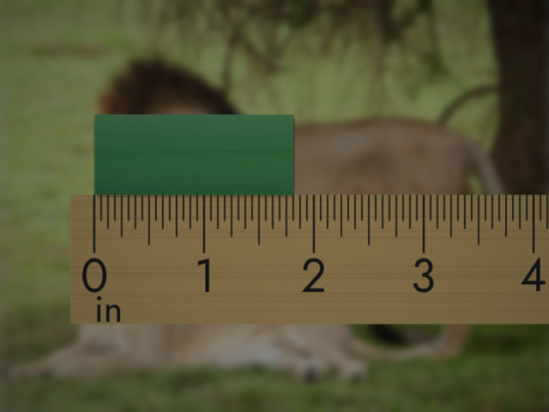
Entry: 1.8125 in
